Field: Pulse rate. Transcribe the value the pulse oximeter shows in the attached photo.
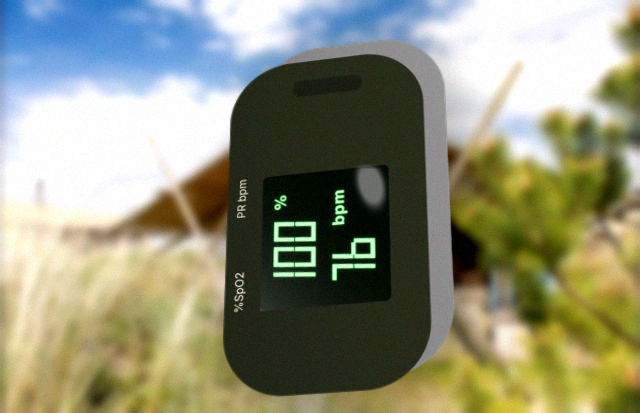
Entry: 76 bpm
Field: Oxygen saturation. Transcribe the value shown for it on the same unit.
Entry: 100 %
